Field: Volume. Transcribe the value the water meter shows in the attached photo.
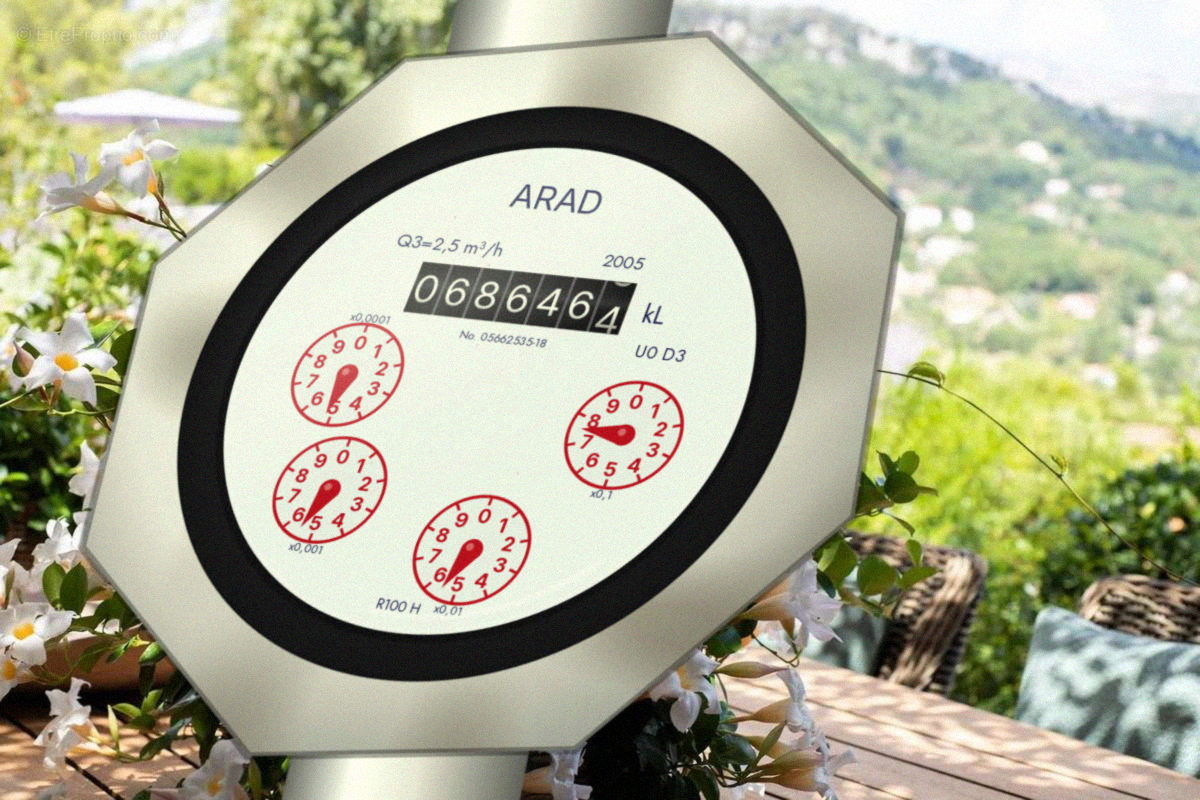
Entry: 686463.7555 kL
